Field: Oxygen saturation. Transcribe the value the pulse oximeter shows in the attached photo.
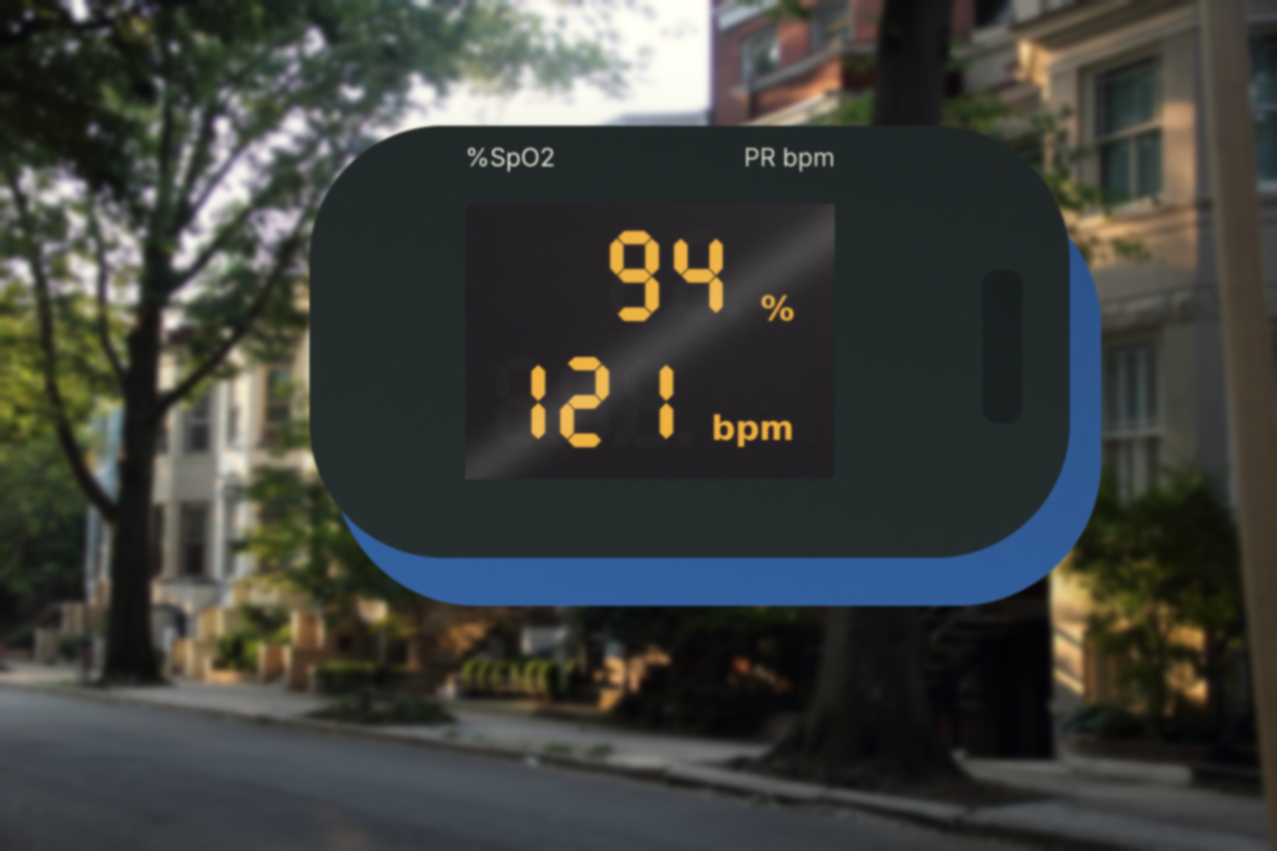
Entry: 94 %
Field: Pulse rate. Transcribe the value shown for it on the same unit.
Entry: 121 bpm
